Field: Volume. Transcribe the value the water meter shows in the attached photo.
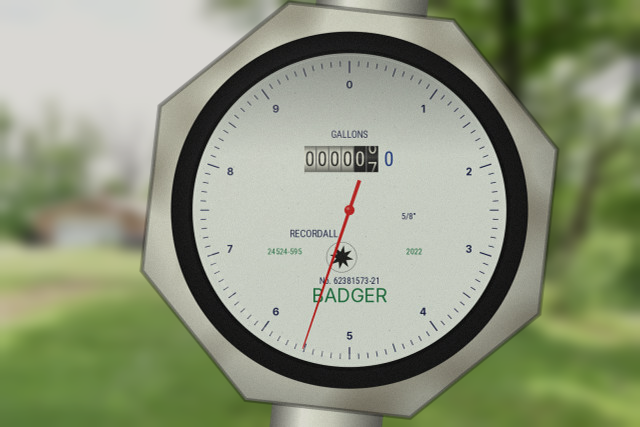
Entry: 65.5 gal
